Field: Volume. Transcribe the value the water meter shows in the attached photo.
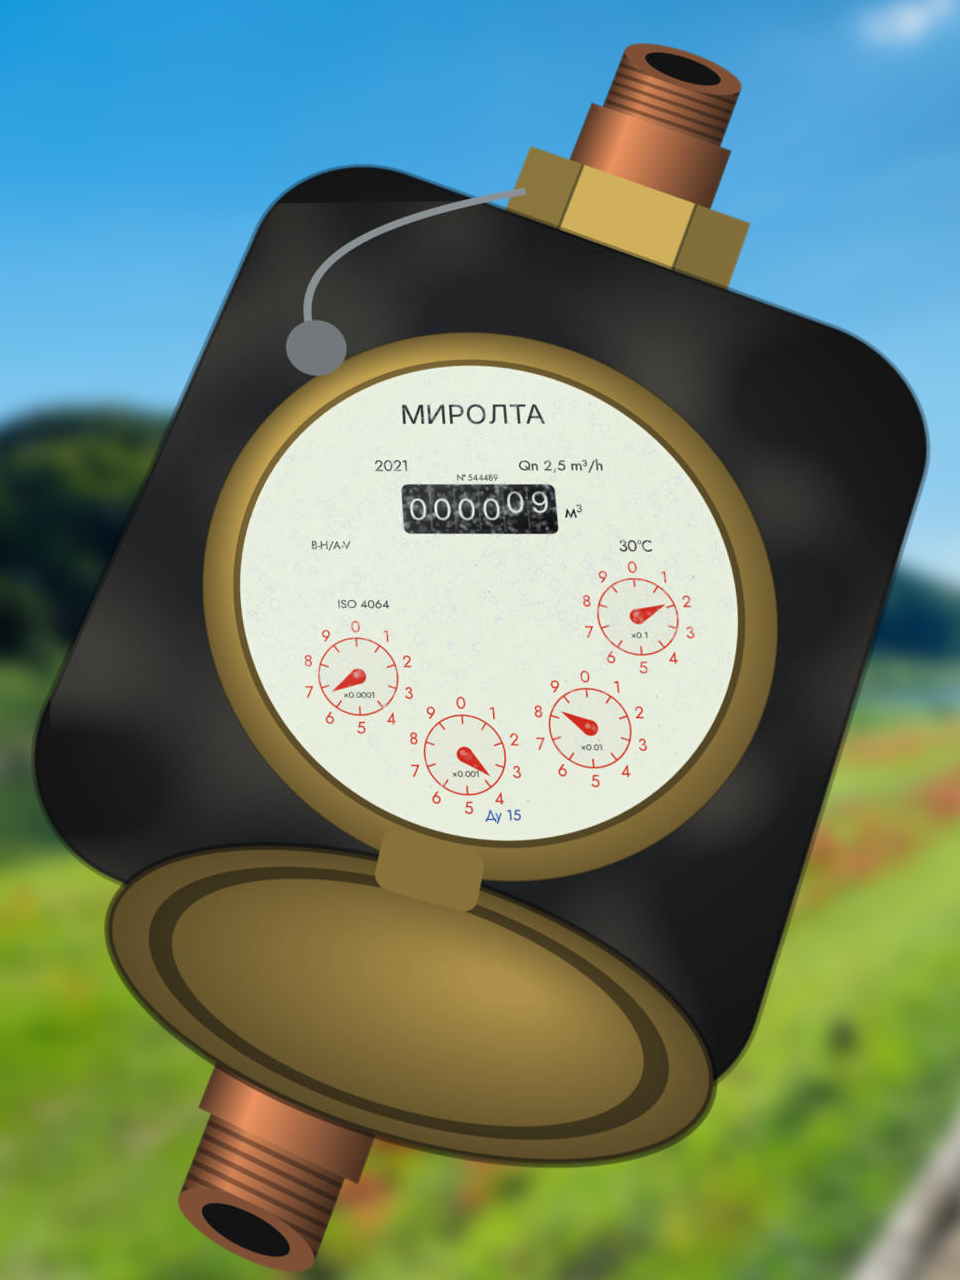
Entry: 9.1836 m³
